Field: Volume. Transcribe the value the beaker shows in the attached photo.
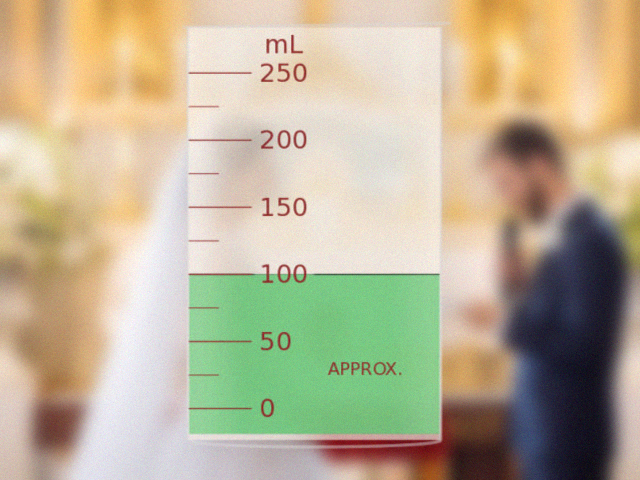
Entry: 100 mL
